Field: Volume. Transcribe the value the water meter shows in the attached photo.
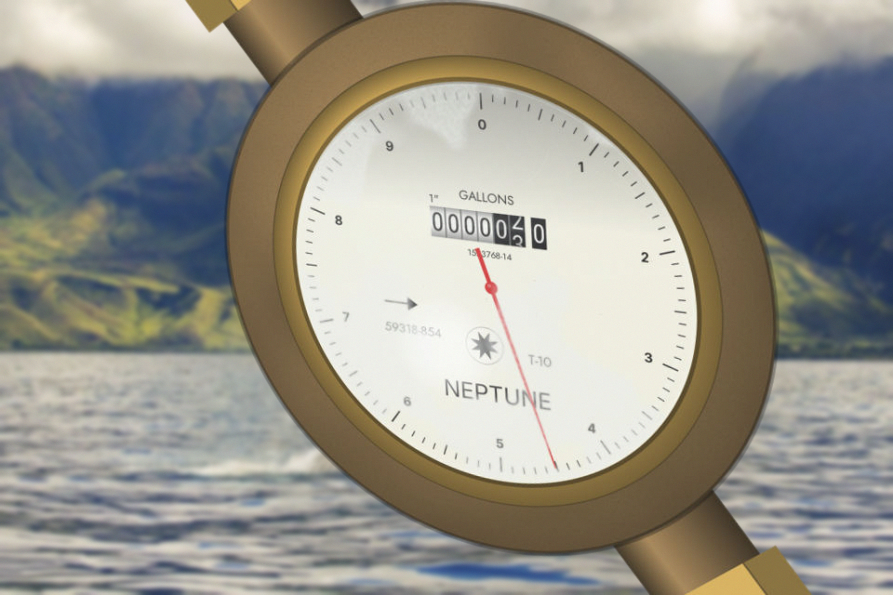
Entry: 24.5 gal
